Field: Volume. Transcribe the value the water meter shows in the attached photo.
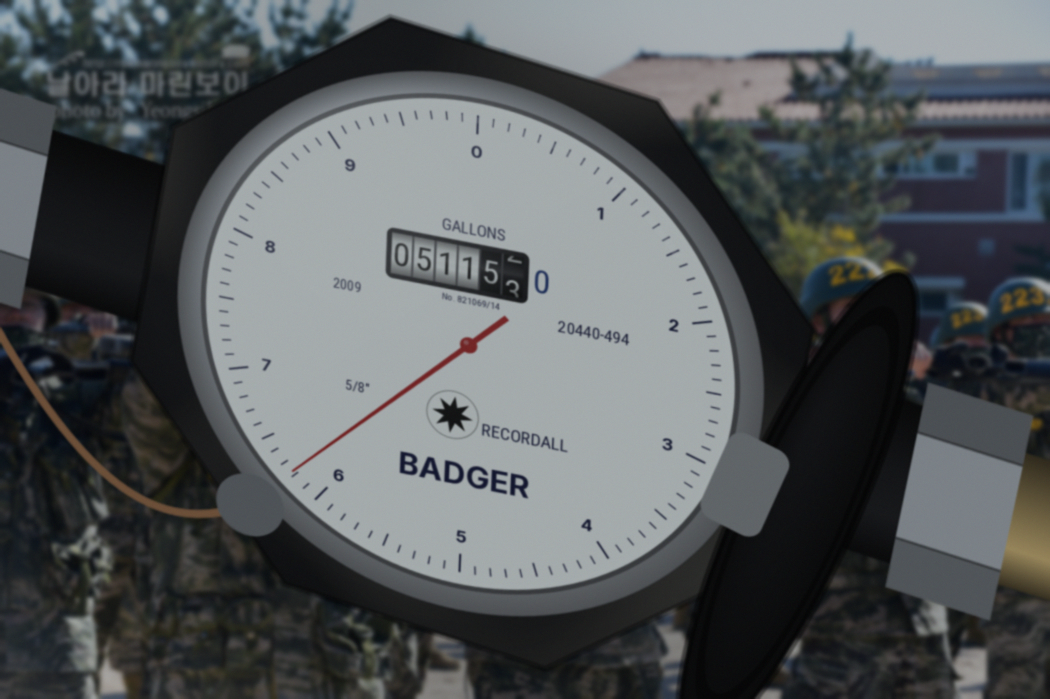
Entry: 511526.2 gal
